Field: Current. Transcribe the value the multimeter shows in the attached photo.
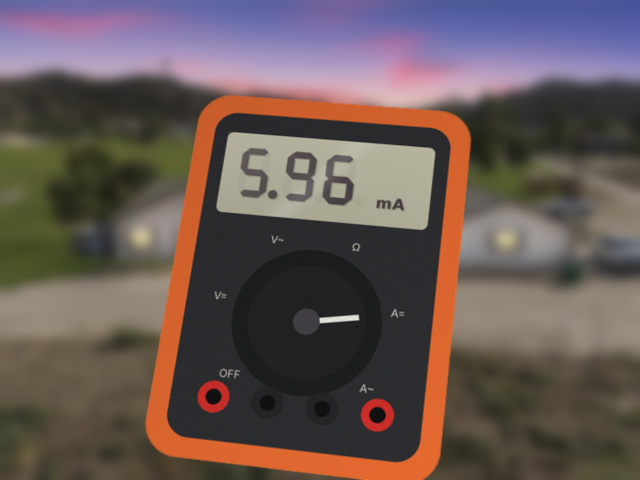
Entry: 5.96 mA
